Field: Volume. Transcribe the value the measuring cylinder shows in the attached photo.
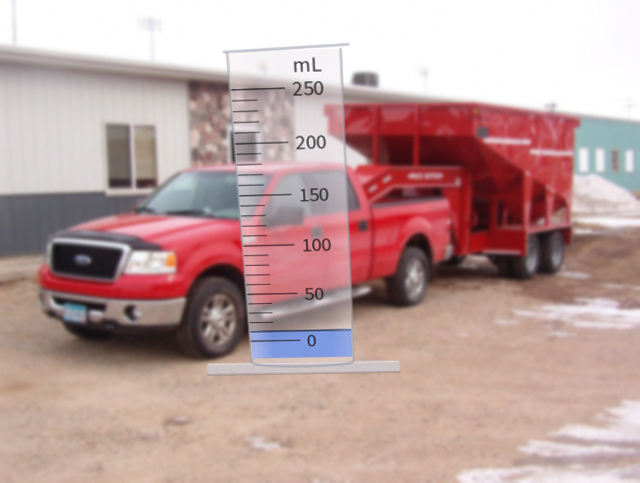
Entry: 10 mL
